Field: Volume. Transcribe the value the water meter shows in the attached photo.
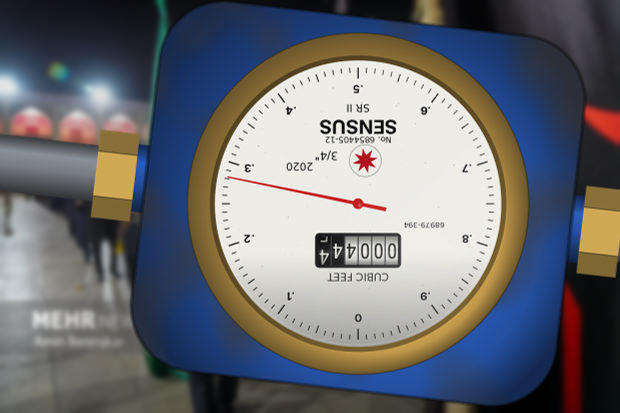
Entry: 444.28 ft³
